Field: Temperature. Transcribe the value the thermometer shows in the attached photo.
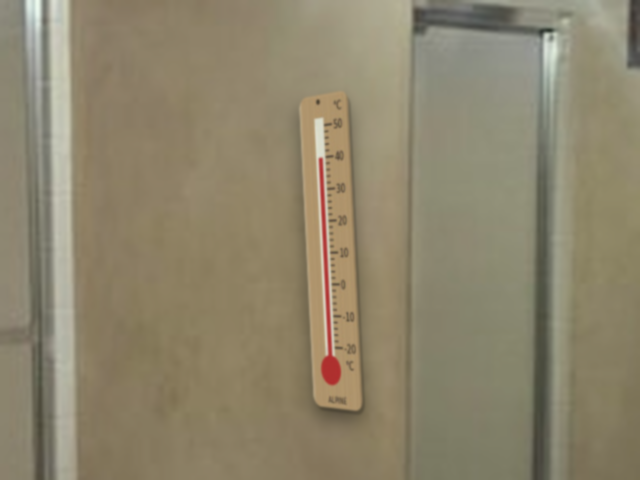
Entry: 40 °C
